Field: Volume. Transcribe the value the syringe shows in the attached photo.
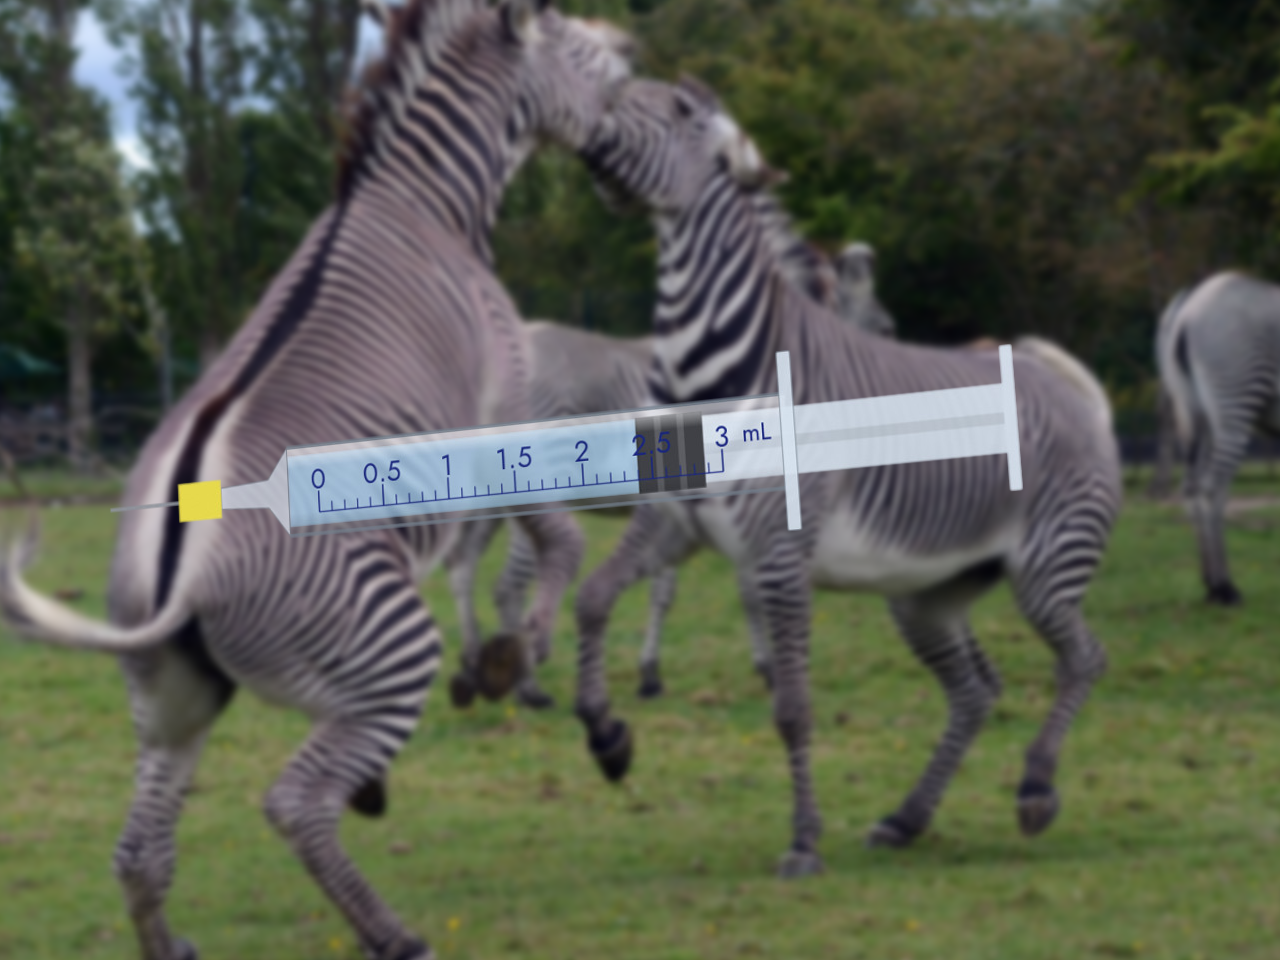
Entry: 2.4 mL
